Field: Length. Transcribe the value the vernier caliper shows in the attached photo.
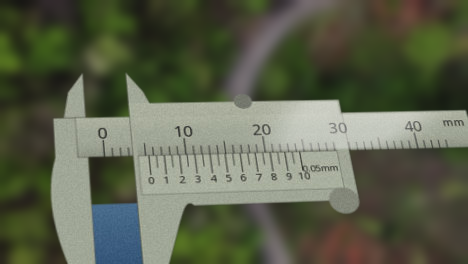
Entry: 5.4 mm
